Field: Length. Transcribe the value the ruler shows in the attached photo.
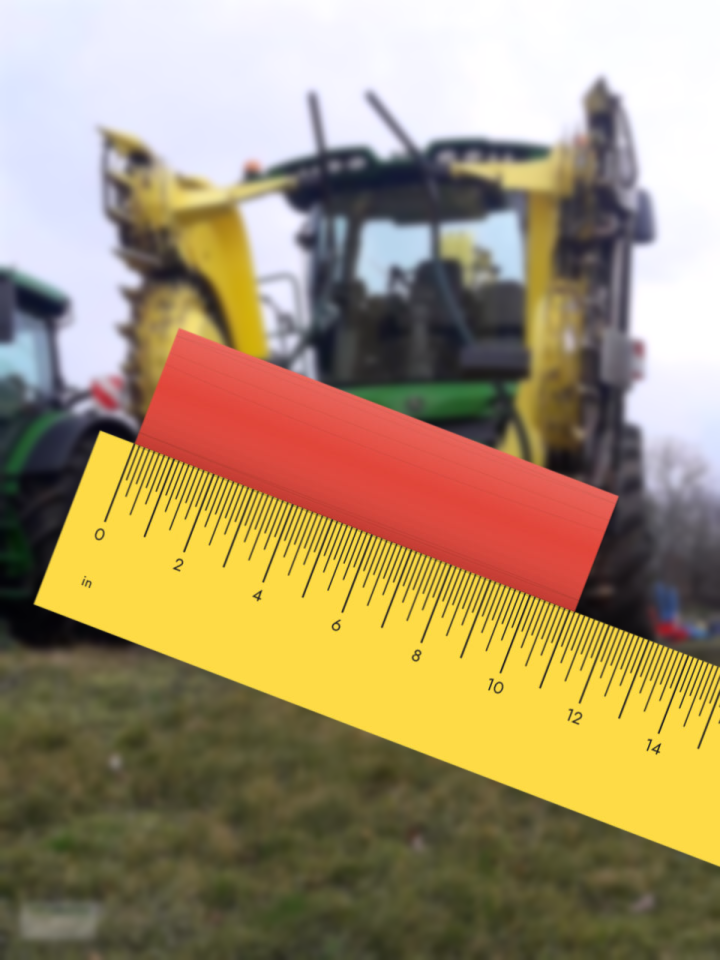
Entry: 11.125 in
